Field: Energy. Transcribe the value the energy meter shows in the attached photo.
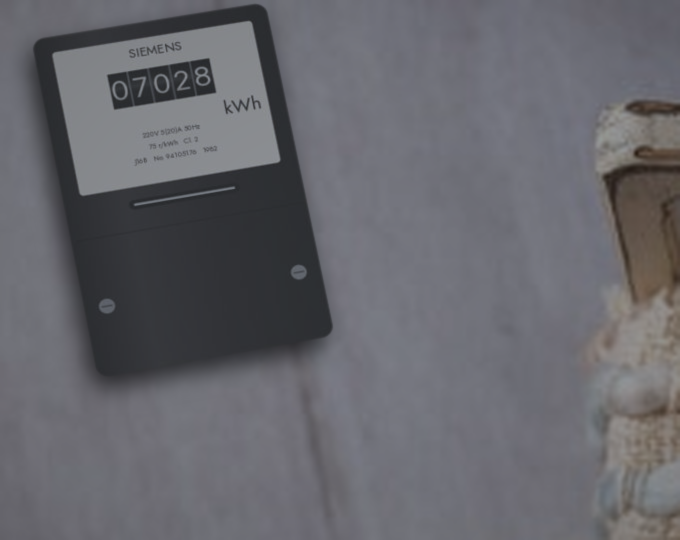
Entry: 7028 kWh
